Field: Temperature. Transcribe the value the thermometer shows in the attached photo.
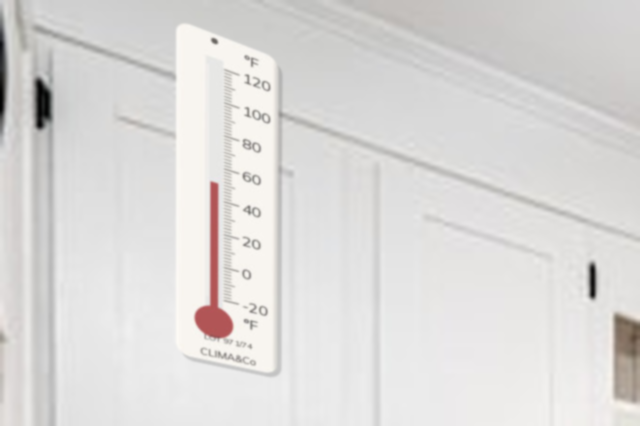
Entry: 50 °F
